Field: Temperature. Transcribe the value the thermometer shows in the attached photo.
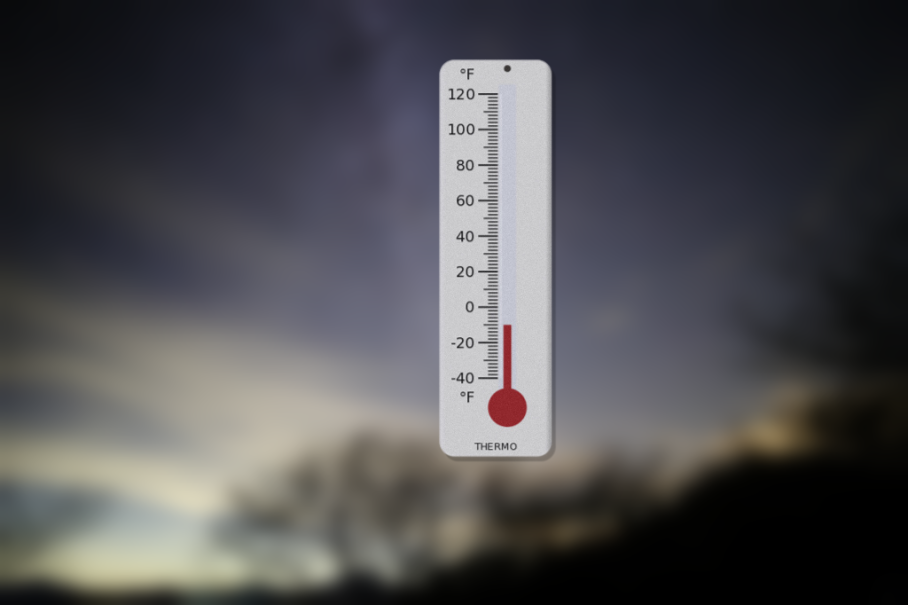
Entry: -10 °F
